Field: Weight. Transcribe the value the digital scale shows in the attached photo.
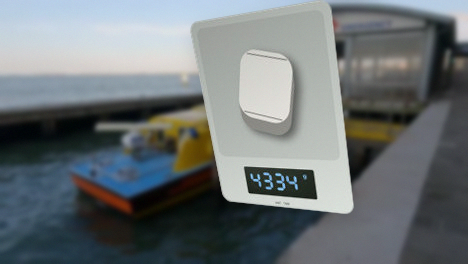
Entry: 4334 g
